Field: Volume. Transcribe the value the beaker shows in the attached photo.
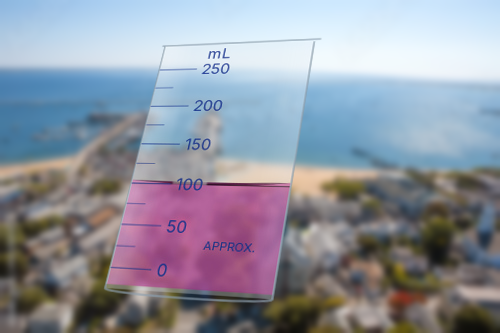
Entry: 100 mL
